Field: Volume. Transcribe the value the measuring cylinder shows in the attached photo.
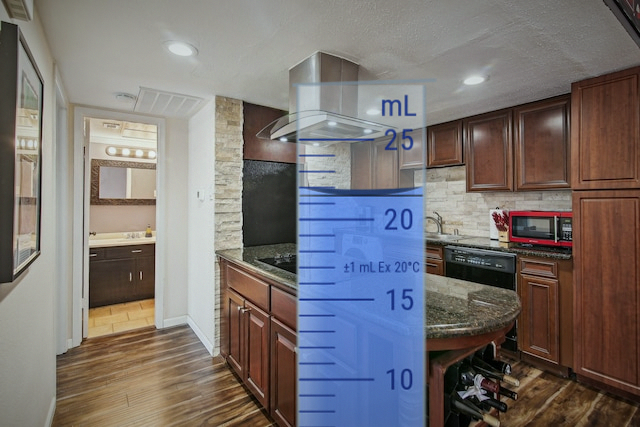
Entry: 21.5 mL
